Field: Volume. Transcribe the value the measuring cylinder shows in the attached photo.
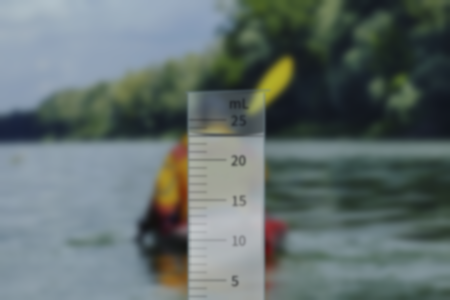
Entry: 23 mL
